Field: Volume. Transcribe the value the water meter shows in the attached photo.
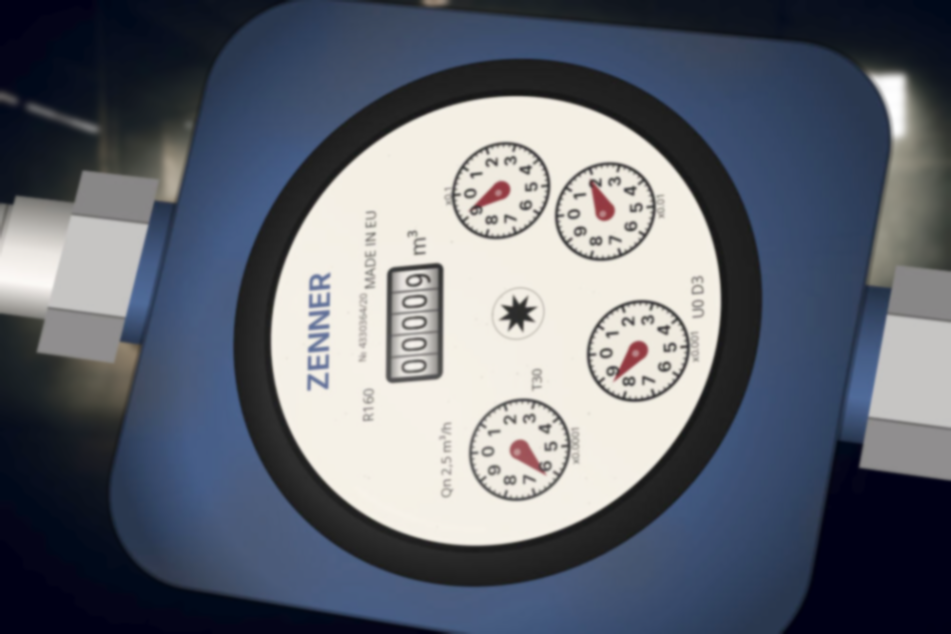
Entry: 8.9186 m³
